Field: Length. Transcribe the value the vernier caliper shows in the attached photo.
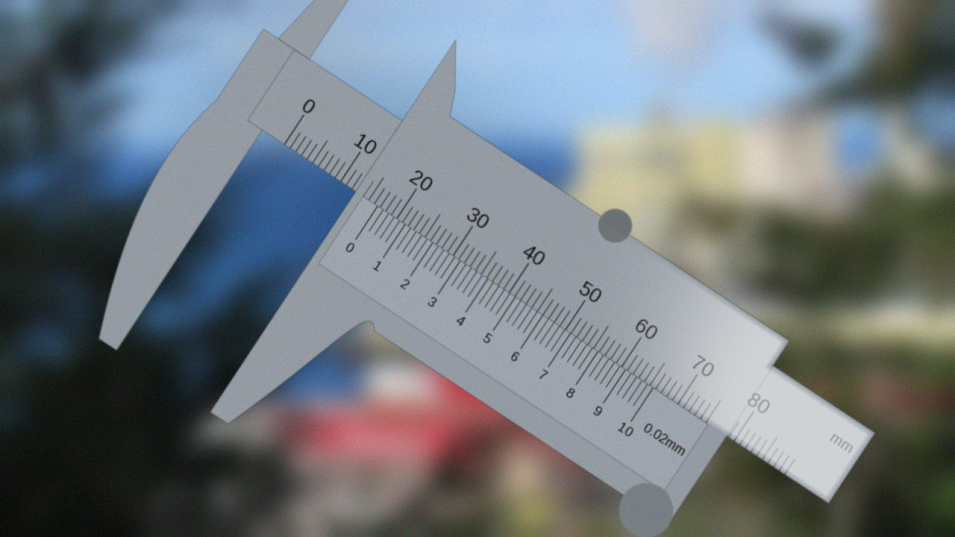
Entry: 16.6 mm
